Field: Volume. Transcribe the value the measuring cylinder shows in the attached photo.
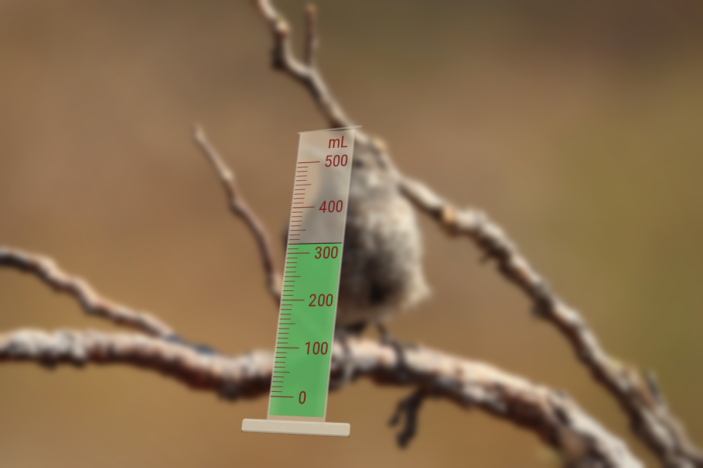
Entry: 320 mL
